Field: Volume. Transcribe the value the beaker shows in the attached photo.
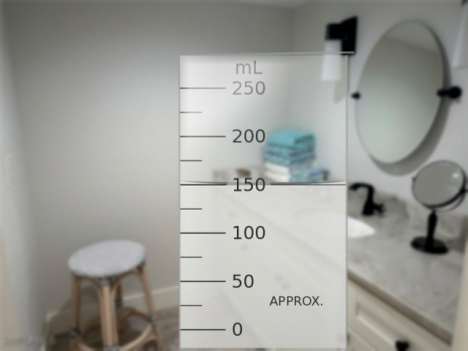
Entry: 150 mL
